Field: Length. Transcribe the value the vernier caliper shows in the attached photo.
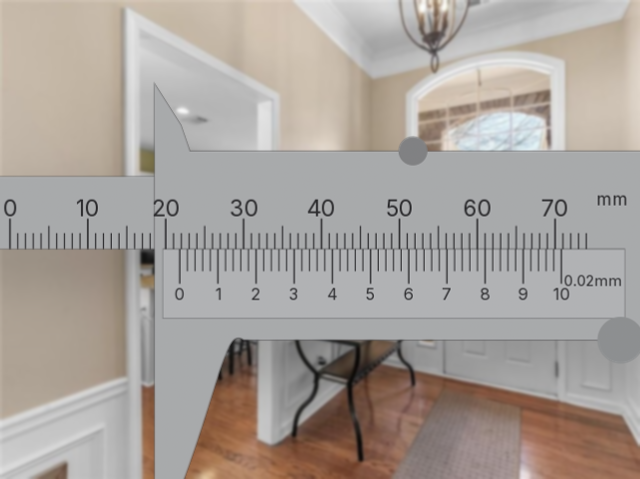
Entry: 21.8 mm
